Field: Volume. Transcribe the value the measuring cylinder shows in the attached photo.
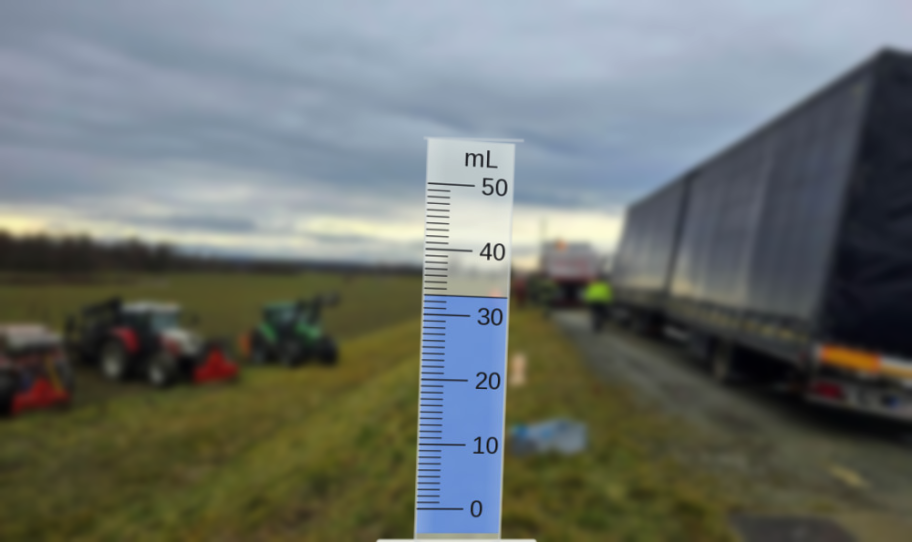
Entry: 33 mL
